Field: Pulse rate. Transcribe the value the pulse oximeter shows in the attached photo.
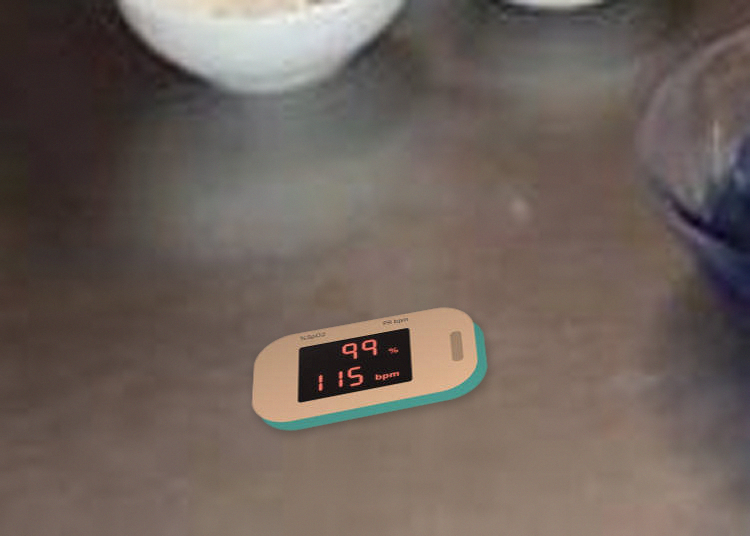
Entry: 115 bpm
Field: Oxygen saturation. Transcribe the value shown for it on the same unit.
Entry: 99 %
